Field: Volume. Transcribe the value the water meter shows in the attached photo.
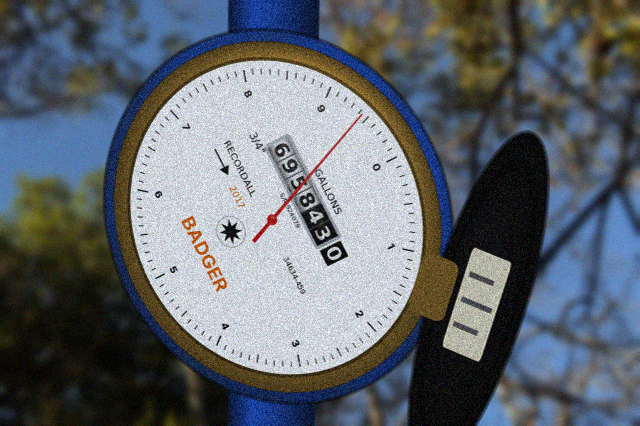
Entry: 6958429.4 gal
